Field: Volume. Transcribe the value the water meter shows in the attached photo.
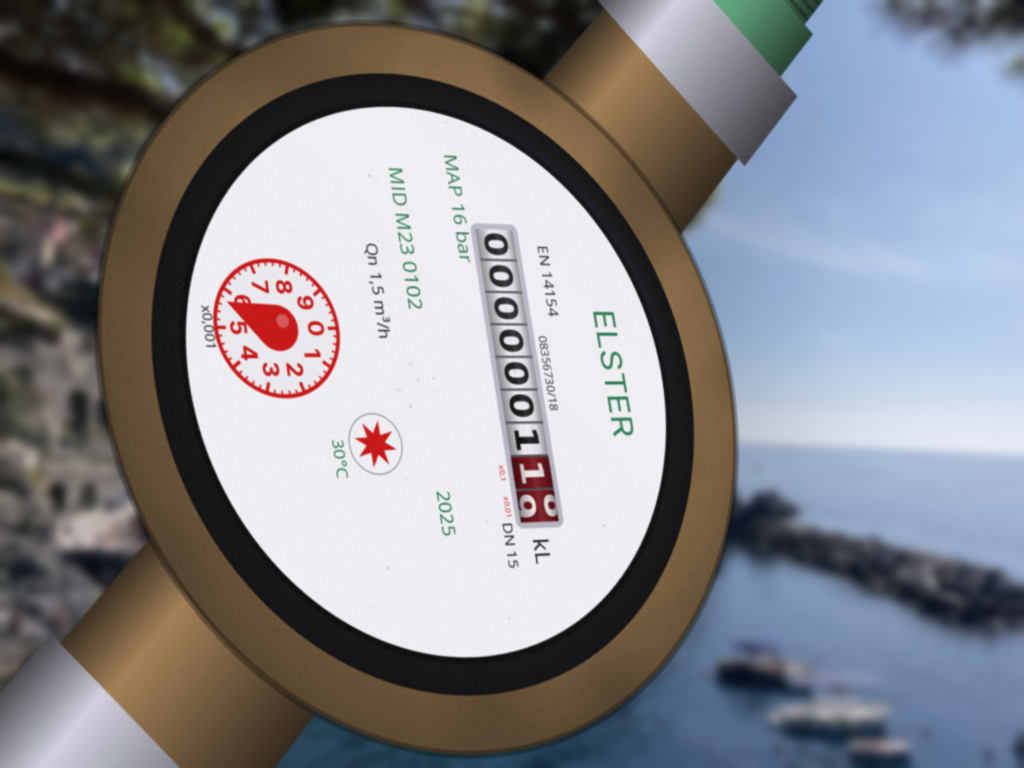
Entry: 1.185 kL
